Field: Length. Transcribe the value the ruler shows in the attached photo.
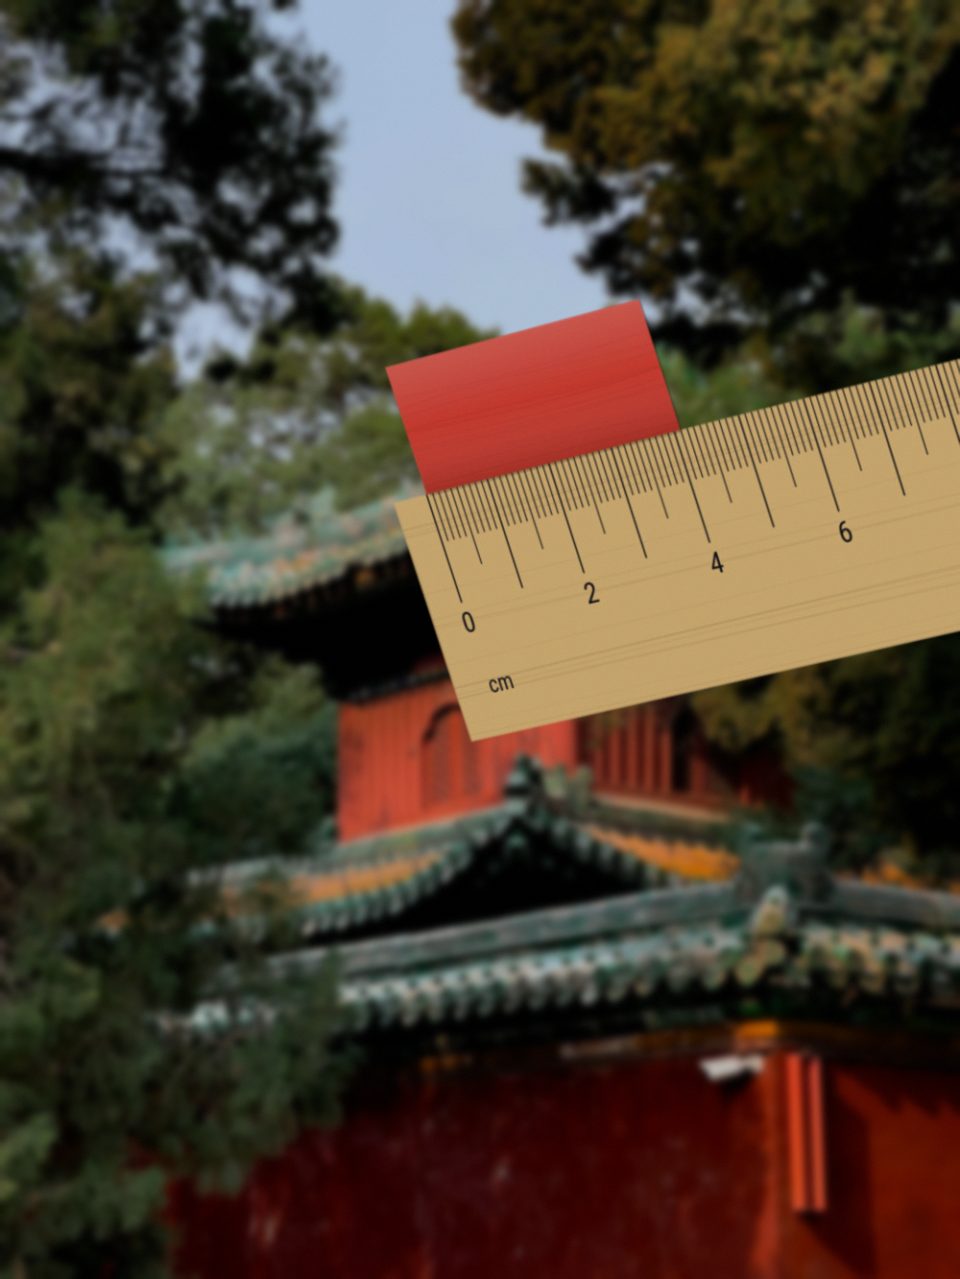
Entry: 4.1 cm
